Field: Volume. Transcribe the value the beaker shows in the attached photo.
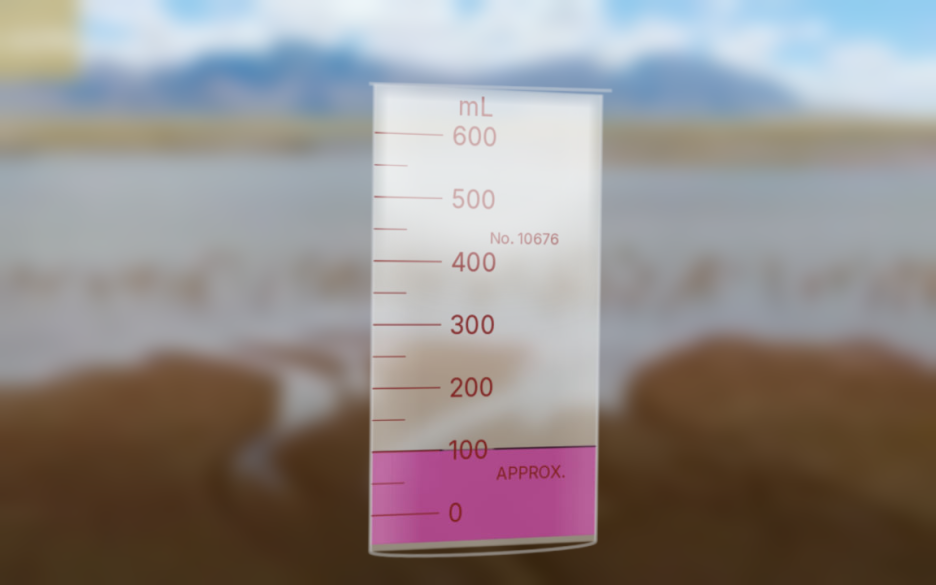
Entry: 100 mL
